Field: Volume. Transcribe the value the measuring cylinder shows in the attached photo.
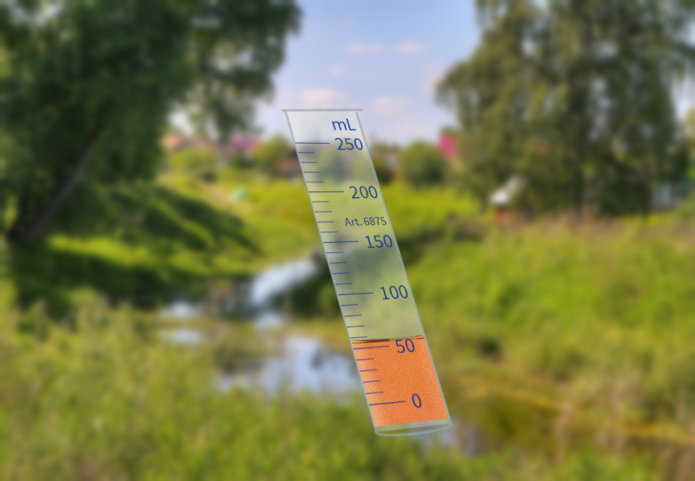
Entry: 55 mL
